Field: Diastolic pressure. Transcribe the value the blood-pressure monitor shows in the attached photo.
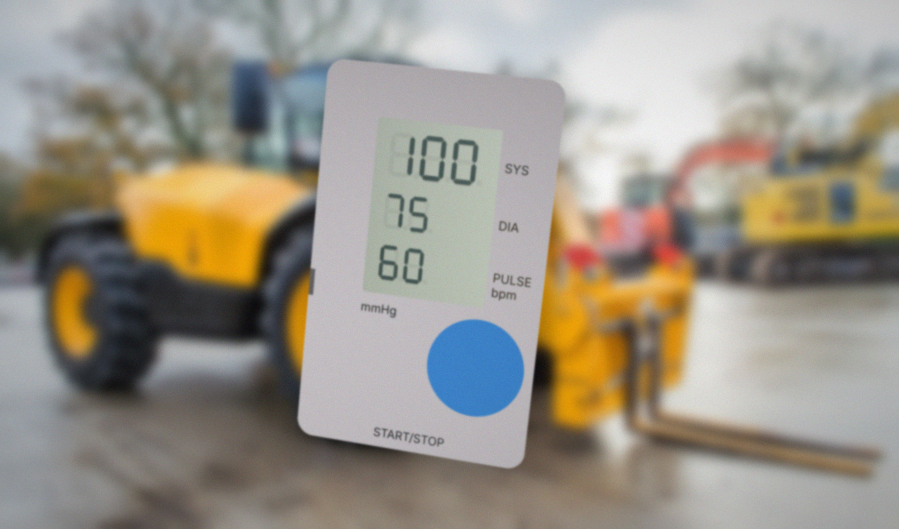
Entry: 75 mmHg
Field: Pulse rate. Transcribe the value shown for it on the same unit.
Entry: 60 bpm
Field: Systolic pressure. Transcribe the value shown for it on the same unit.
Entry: 100 mmHg
